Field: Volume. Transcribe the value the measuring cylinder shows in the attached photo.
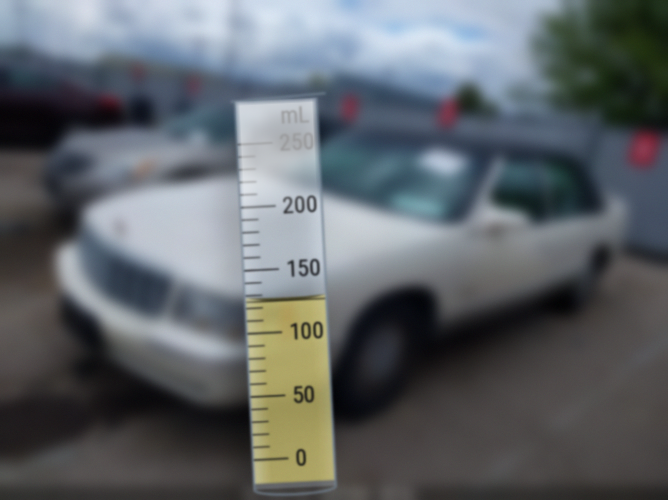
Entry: 125 mL
